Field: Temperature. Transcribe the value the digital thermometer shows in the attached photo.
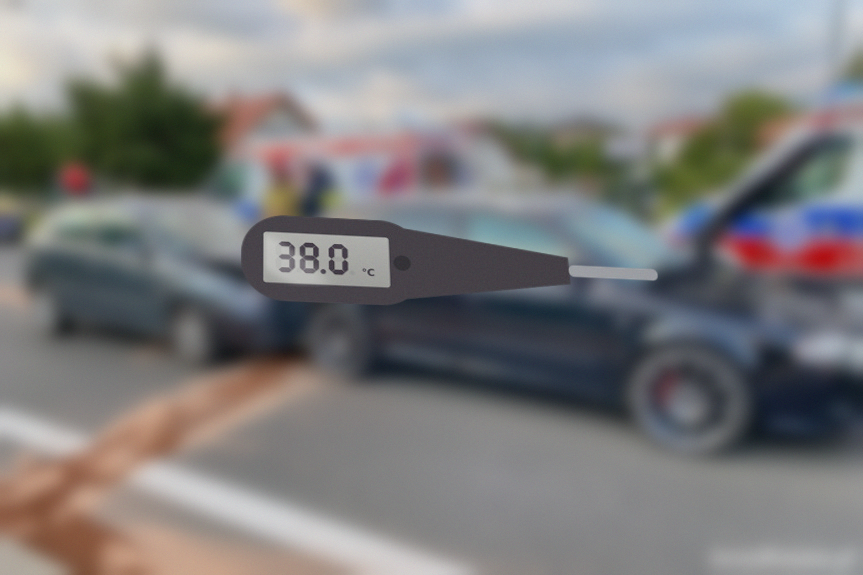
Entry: 38.0 °C
